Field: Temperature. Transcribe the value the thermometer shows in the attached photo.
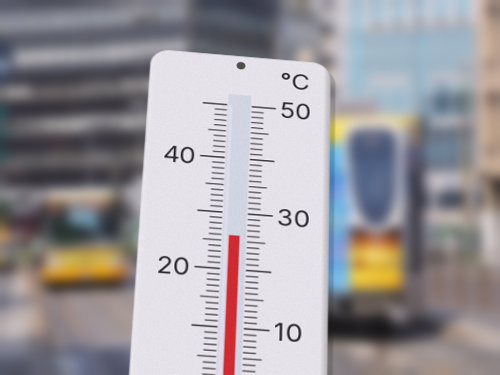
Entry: 26 °C
